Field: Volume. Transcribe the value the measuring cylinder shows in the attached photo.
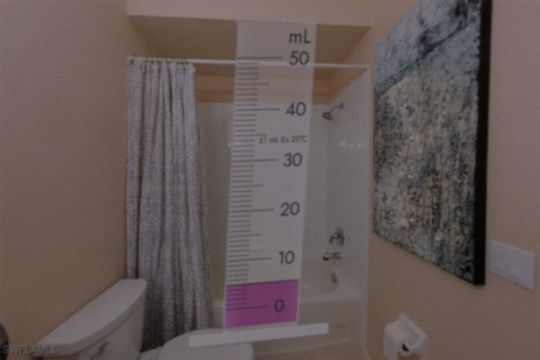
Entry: 5 mL
